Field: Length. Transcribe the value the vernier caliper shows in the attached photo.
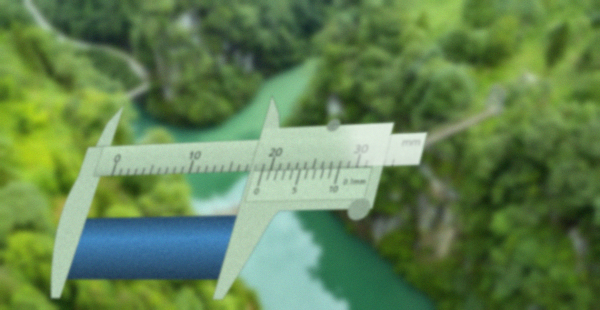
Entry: 19.0 mm
